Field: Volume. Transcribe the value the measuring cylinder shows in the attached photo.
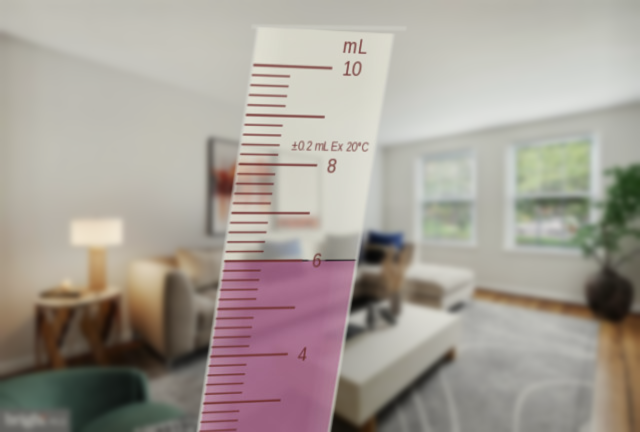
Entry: 6 mL
